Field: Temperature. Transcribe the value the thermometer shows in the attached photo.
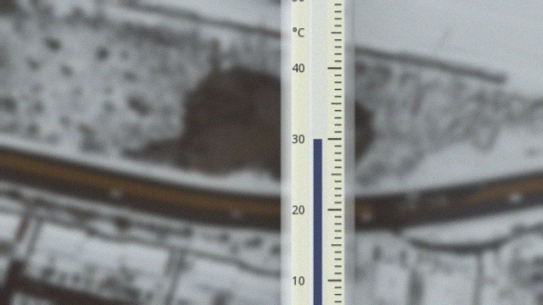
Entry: 30 °C
